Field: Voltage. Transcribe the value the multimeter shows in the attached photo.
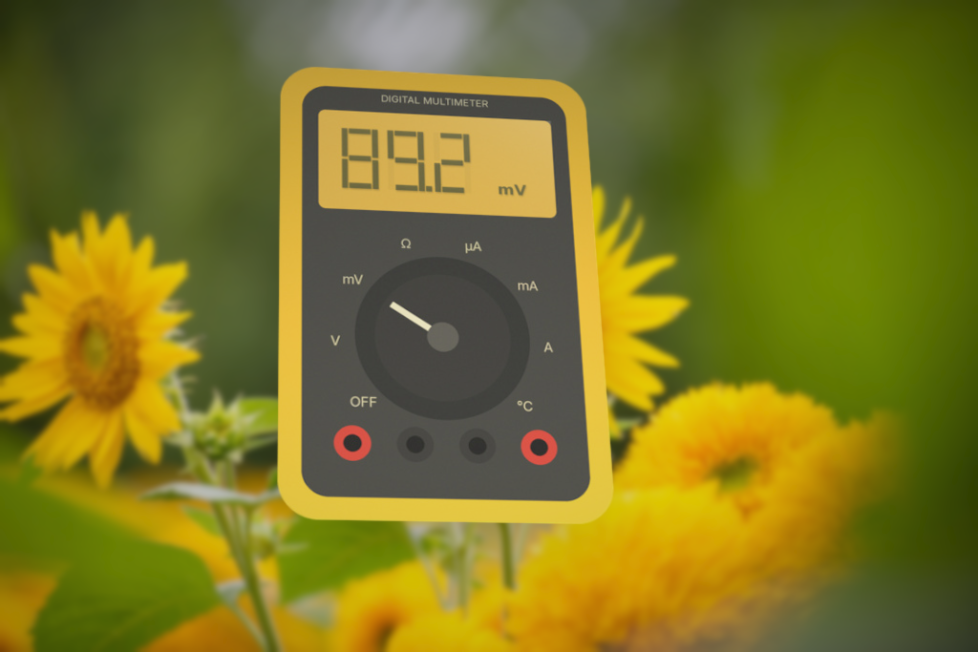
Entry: 89.2 mV
